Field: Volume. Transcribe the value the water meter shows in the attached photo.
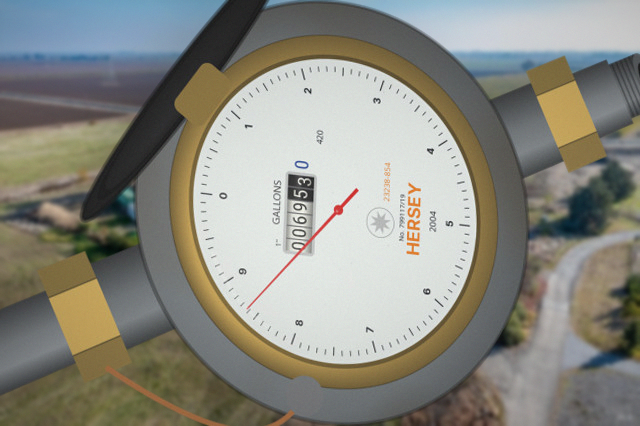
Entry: 69528.6 gal
